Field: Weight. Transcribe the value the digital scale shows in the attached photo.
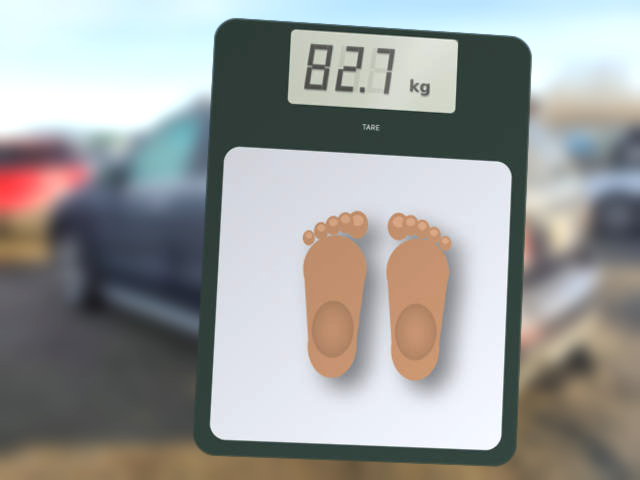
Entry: 82.7 kg
